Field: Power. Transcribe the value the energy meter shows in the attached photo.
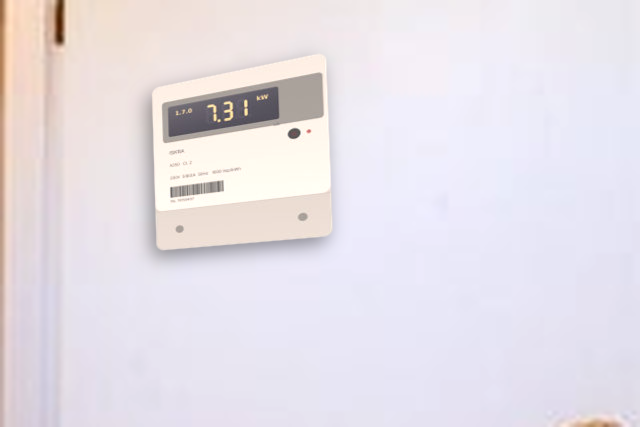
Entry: 7.31 kW
